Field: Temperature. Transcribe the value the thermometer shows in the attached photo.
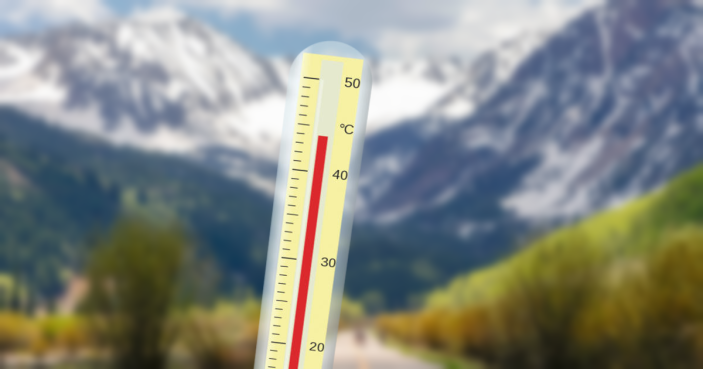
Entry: 44 °C
